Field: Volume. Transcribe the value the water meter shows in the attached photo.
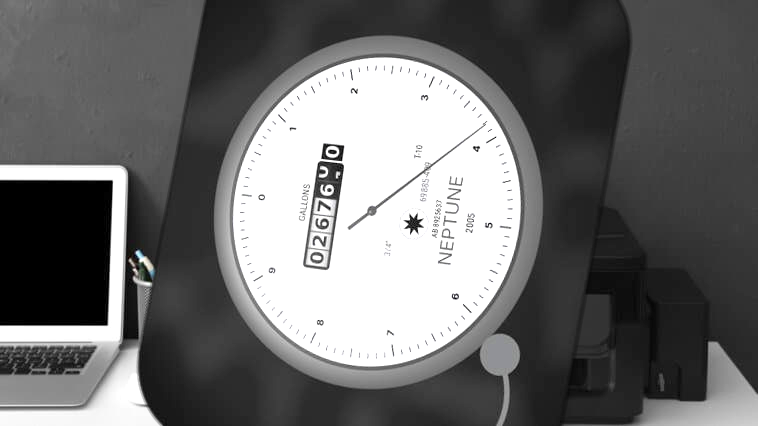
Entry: 267603.8 gal
